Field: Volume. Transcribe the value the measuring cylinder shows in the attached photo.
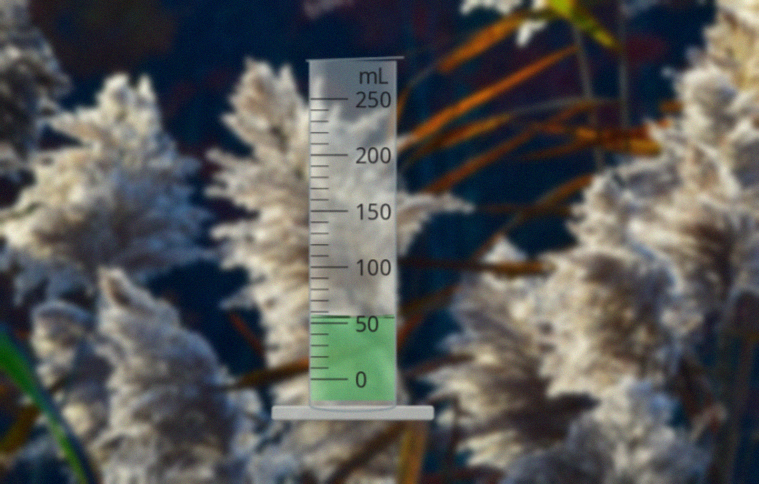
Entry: 55 mL
